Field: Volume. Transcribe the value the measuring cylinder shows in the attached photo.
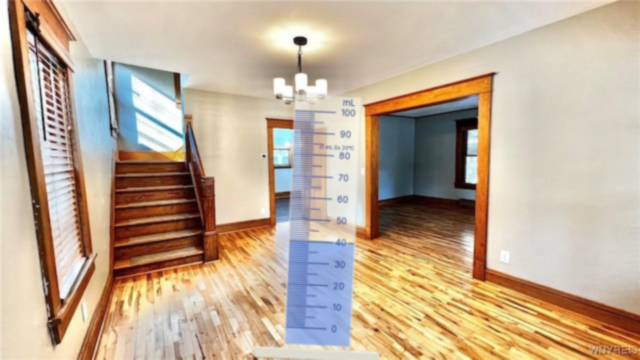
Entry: 40 mL
